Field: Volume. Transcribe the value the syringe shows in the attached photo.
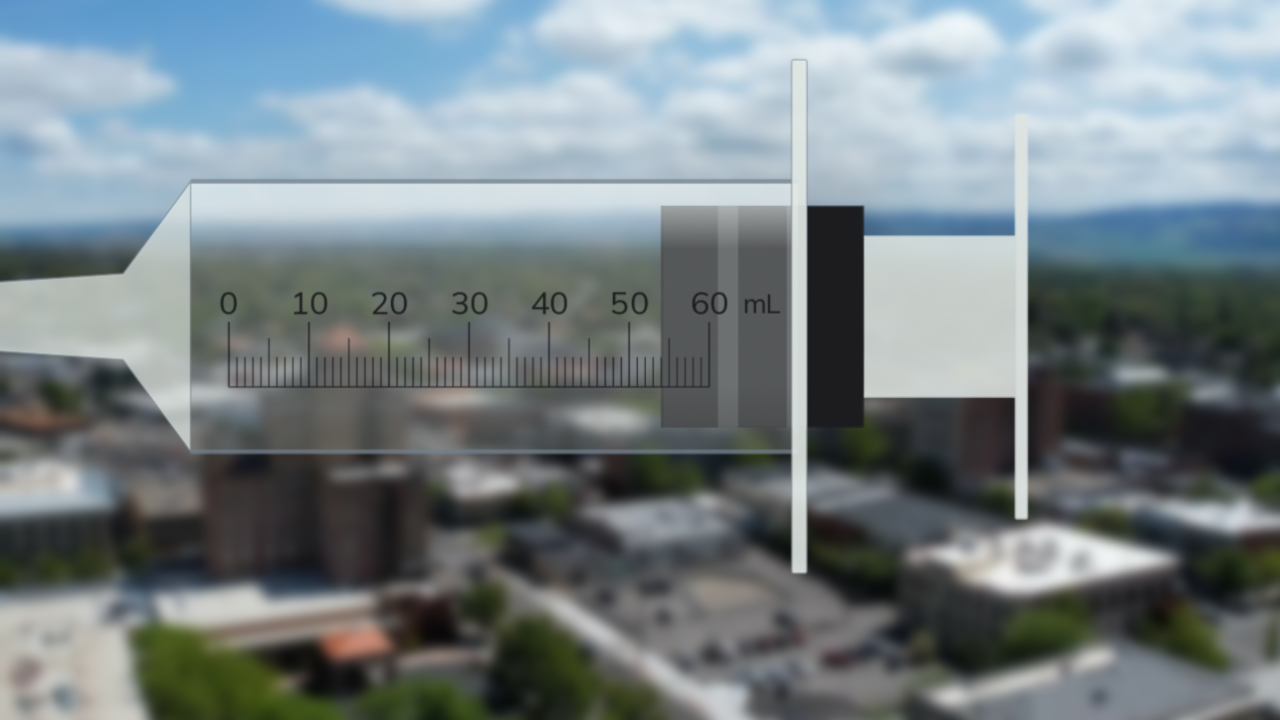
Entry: 54 mL
